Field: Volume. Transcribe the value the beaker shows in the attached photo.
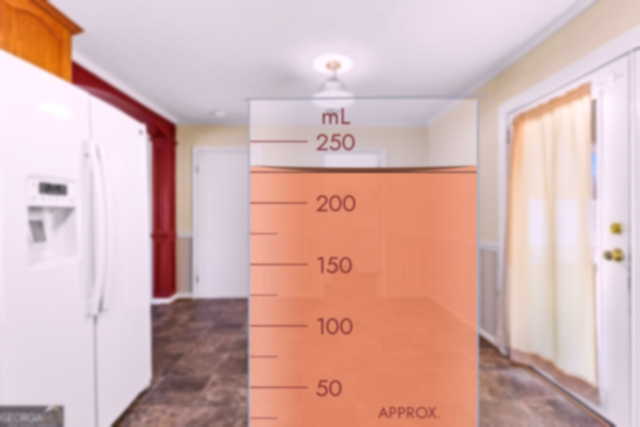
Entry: 225 mL
